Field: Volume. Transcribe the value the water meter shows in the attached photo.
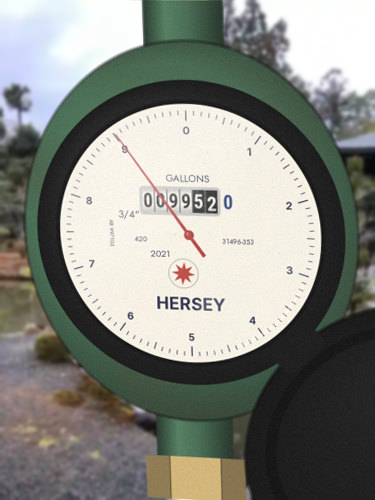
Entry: 99519.0 gal
